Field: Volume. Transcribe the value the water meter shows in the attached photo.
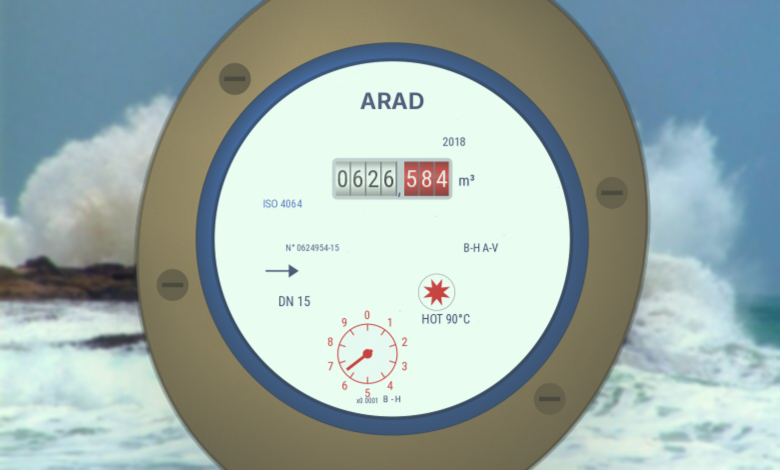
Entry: 626.5846 m³
